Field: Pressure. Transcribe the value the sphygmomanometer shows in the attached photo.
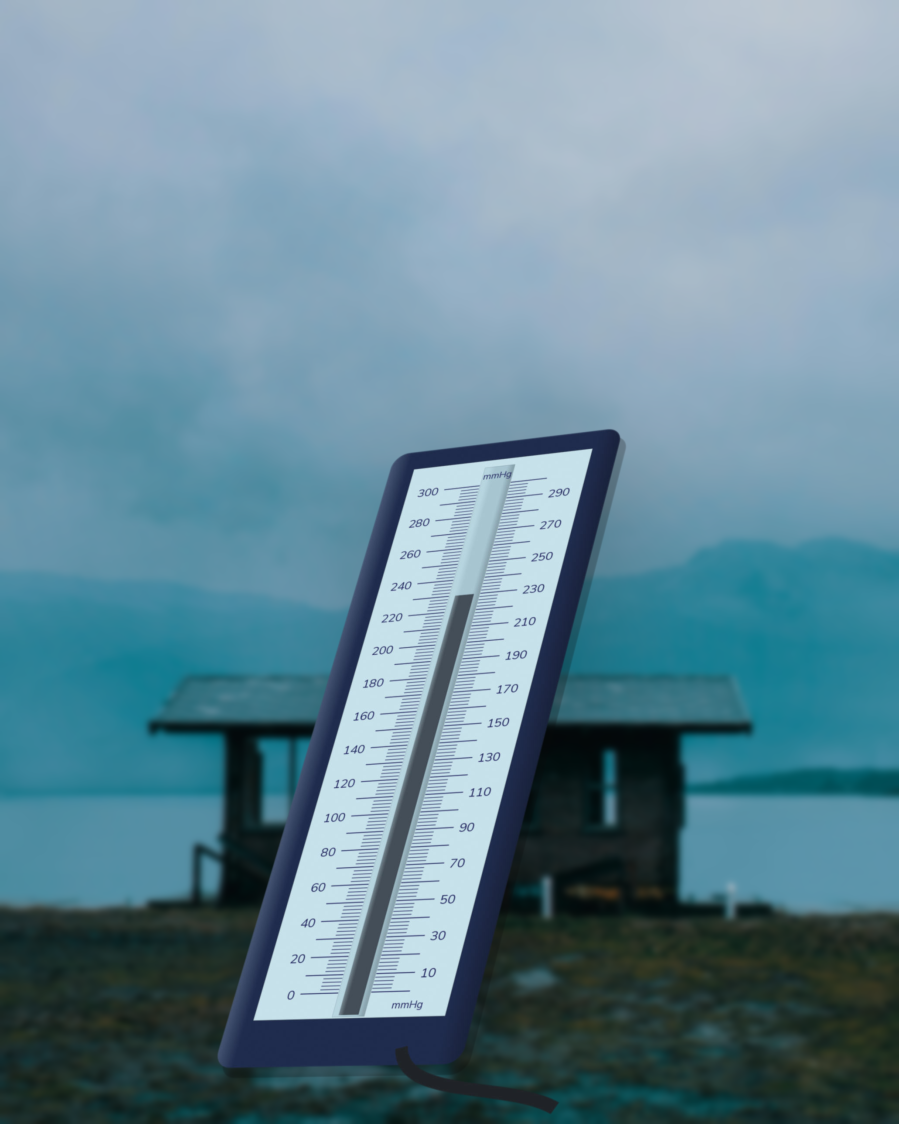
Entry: 230 mmHg
